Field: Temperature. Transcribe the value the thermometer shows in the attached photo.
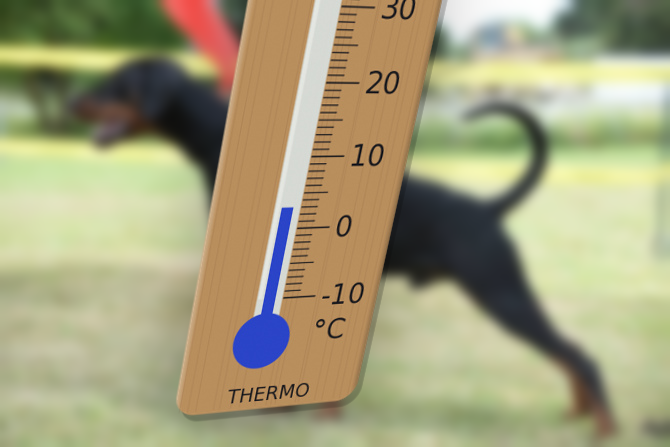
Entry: 3 °C
